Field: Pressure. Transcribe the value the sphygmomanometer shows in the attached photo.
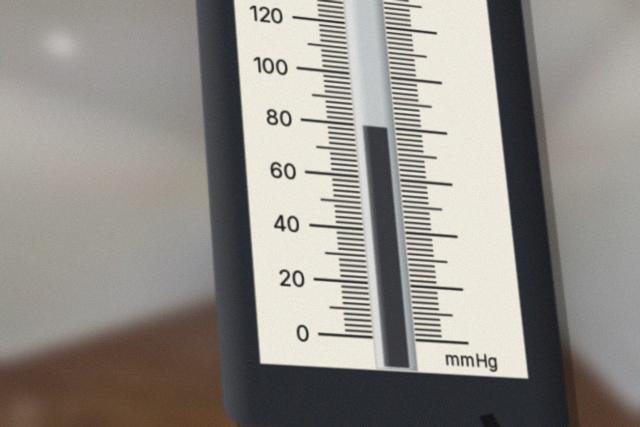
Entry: 80 mmHg
